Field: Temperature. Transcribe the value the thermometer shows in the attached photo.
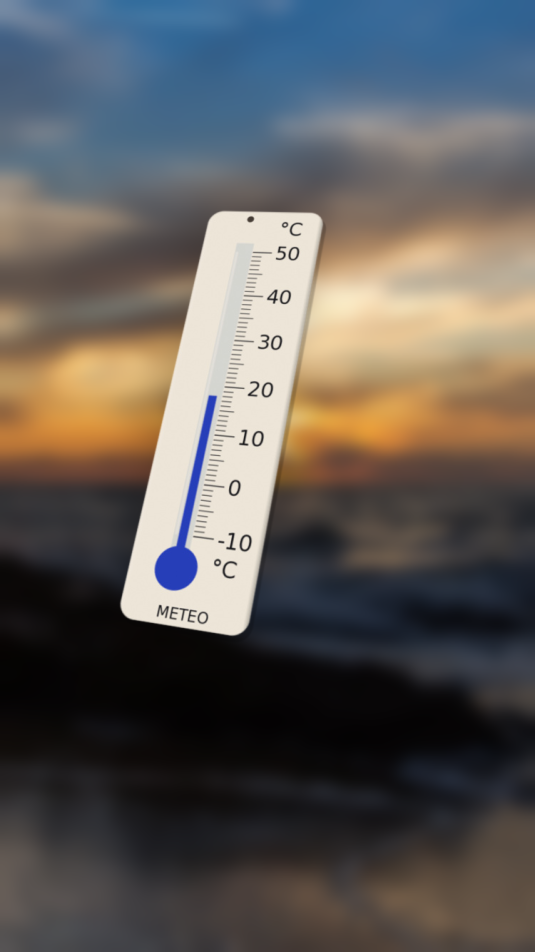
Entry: 18 °C
